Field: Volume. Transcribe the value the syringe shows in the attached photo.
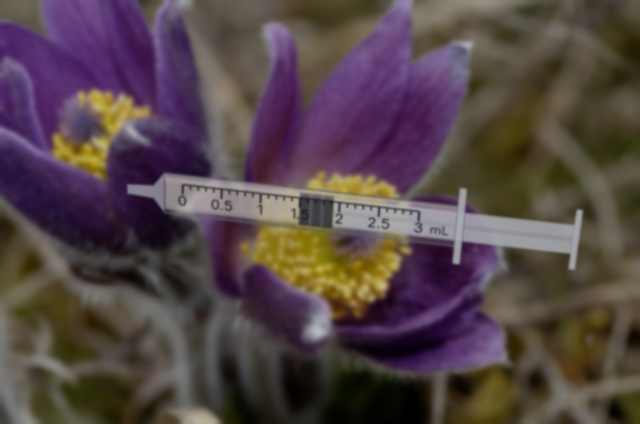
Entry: 1.5 mL
